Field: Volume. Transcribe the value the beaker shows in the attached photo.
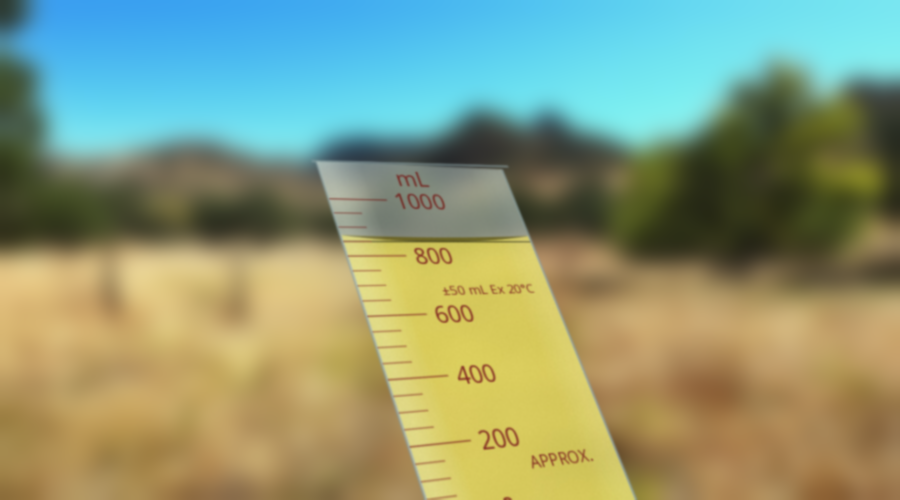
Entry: 850 mL
